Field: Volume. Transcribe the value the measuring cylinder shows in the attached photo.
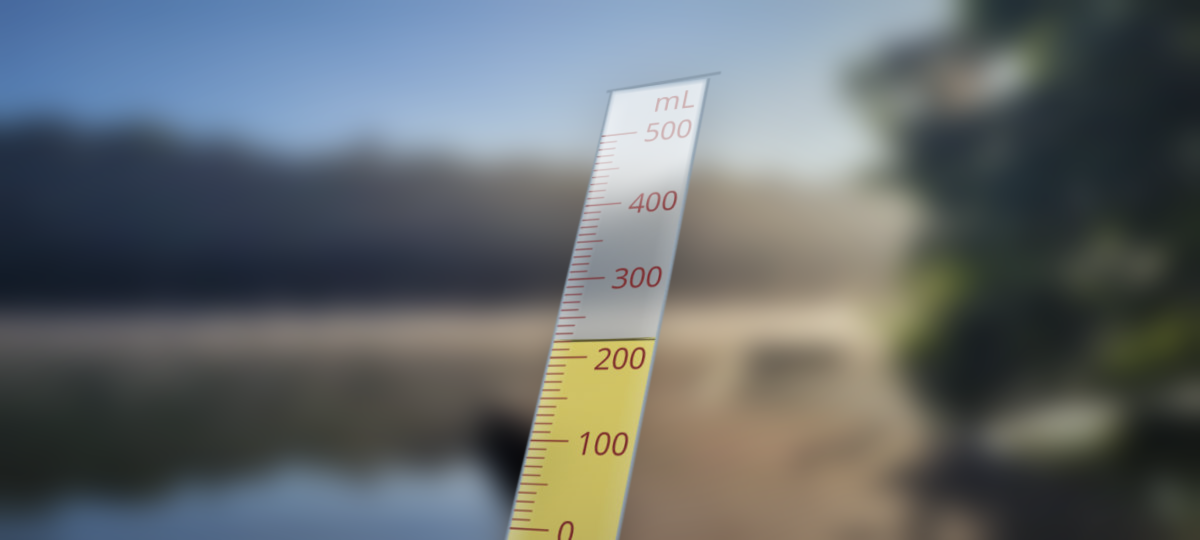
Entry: 220 mL
